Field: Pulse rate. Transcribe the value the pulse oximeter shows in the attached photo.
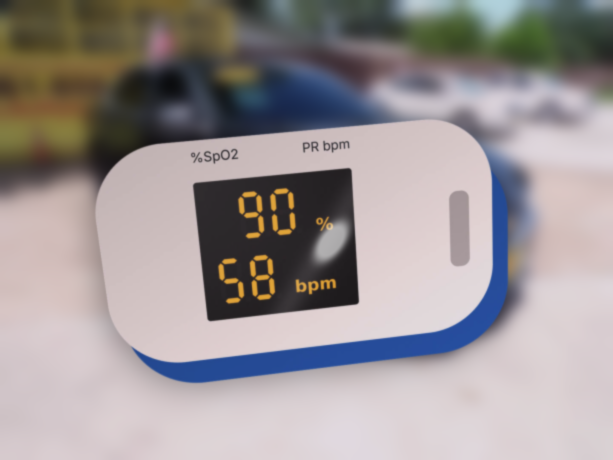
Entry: 58 bpm
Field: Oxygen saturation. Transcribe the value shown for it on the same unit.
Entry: 90 %
